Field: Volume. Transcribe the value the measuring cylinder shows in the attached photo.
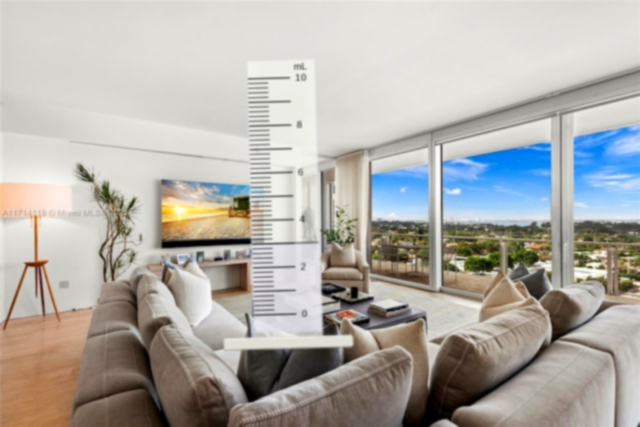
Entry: 3 mL
